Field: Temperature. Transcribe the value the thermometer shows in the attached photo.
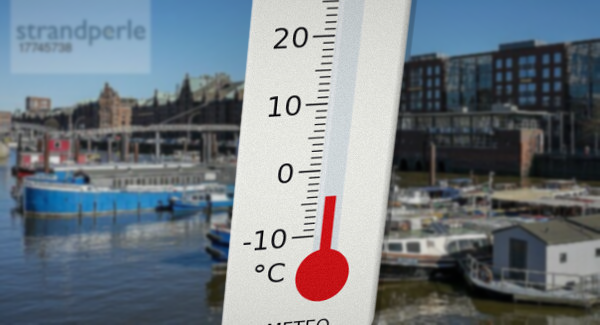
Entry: -4 °C
